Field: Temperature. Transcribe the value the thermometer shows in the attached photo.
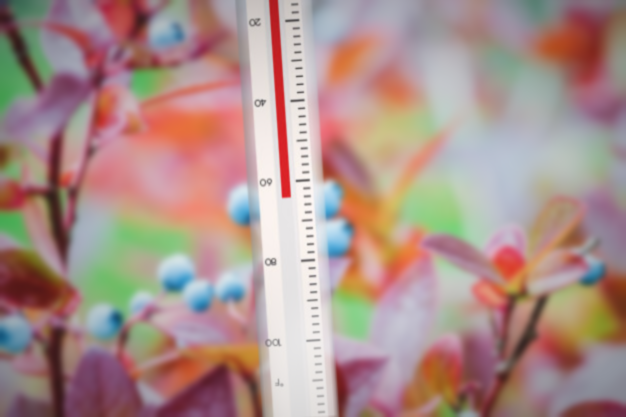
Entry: 64 °F
